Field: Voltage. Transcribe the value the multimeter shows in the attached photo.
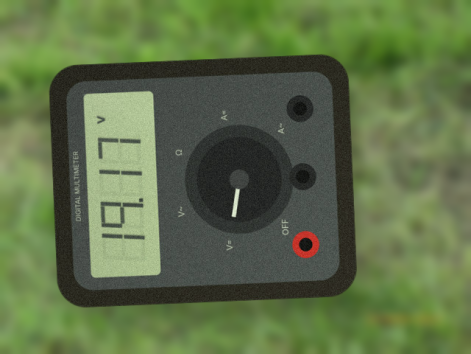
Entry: 19.17 V
